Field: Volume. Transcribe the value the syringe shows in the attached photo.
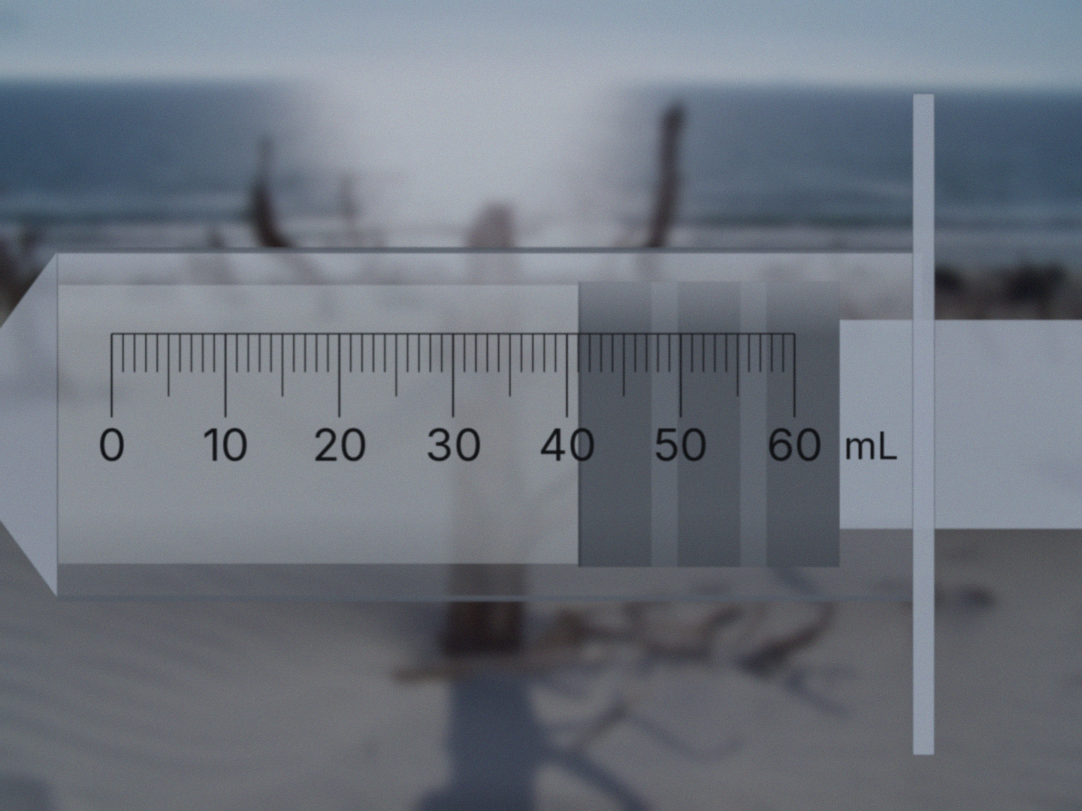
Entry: 41 mL
